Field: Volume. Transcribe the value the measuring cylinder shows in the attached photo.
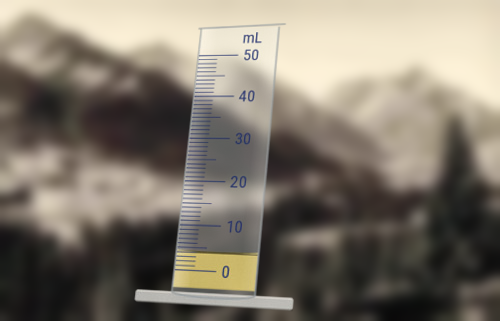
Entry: 4 mL
